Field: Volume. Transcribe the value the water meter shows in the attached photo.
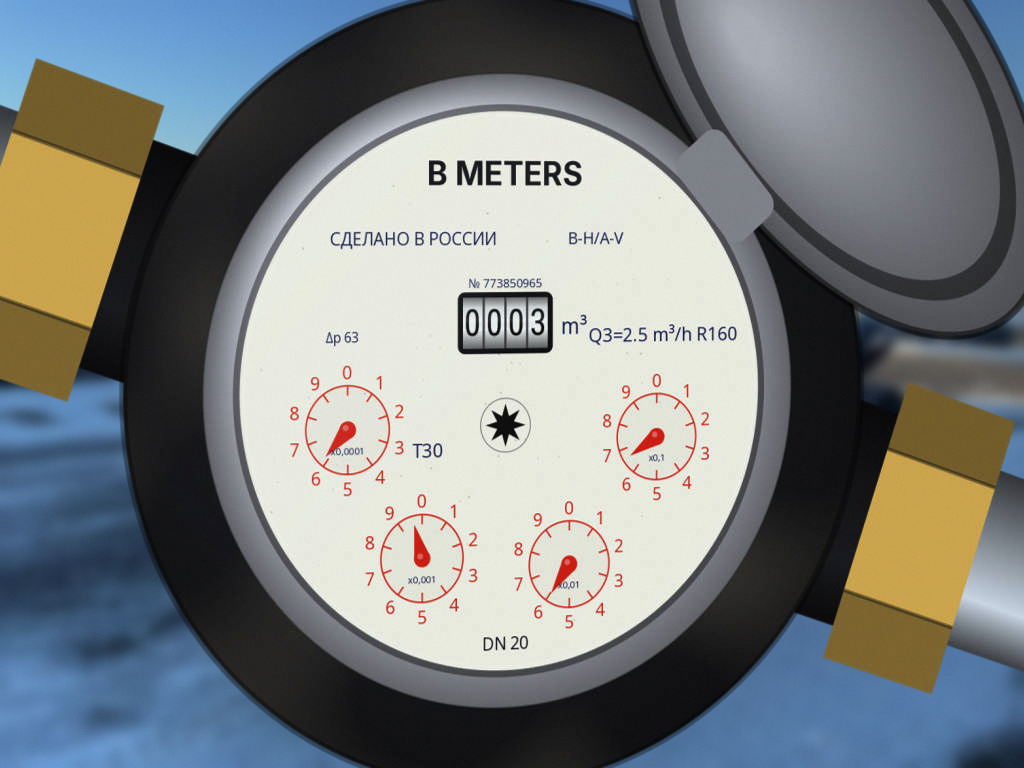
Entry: 3.6596 m³
